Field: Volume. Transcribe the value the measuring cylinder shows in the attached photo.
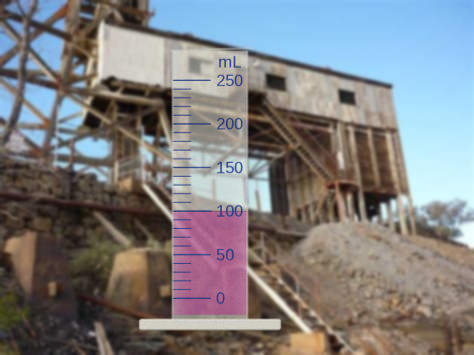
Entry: 100 mL
